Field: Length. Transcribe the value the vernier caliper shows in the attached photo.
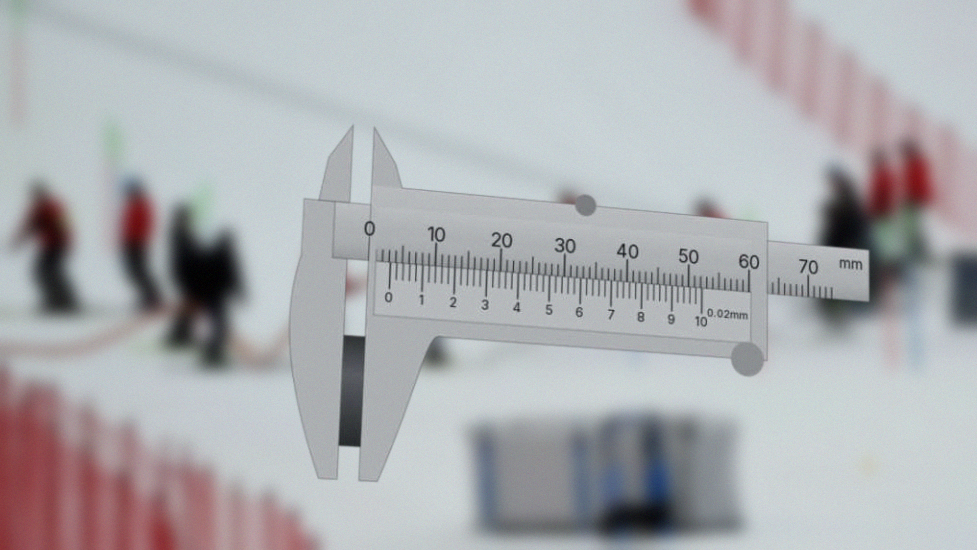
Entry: 3.2 mm
